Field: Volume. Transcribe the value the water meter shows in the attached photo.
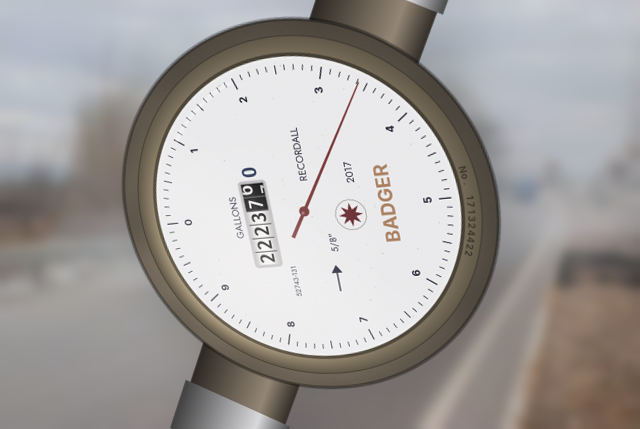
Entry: 2223763.4 gal
